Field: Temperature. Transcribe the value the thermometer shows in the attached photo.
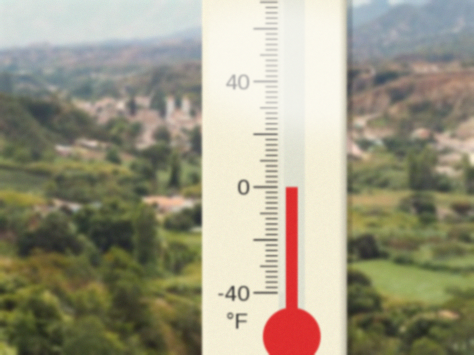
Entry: 0 °F
